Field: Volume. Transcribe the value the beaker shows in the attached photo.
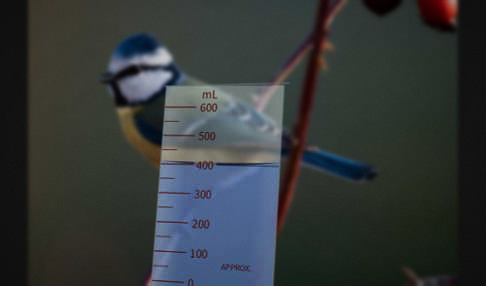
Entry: 400 mL
